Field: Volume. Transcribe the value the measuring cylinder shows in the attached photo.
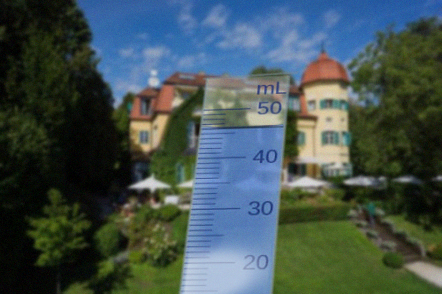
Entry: 46 mL
